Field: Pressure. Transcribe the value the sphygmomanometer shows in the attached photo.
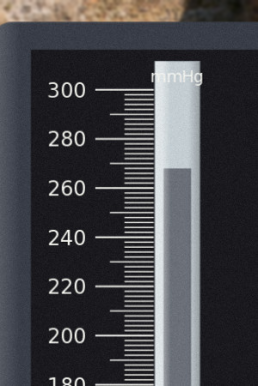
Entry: 268 mmHg
